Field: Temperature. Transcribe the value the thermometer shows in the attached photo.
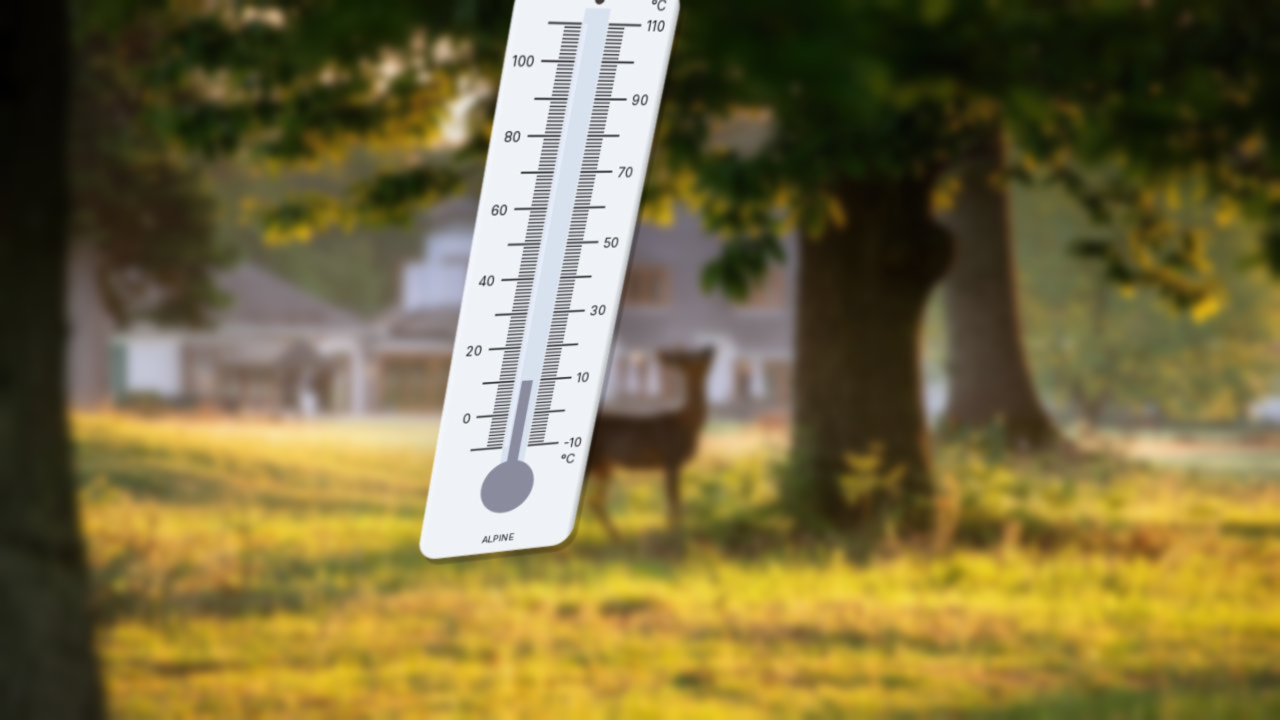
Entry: 10 °C
